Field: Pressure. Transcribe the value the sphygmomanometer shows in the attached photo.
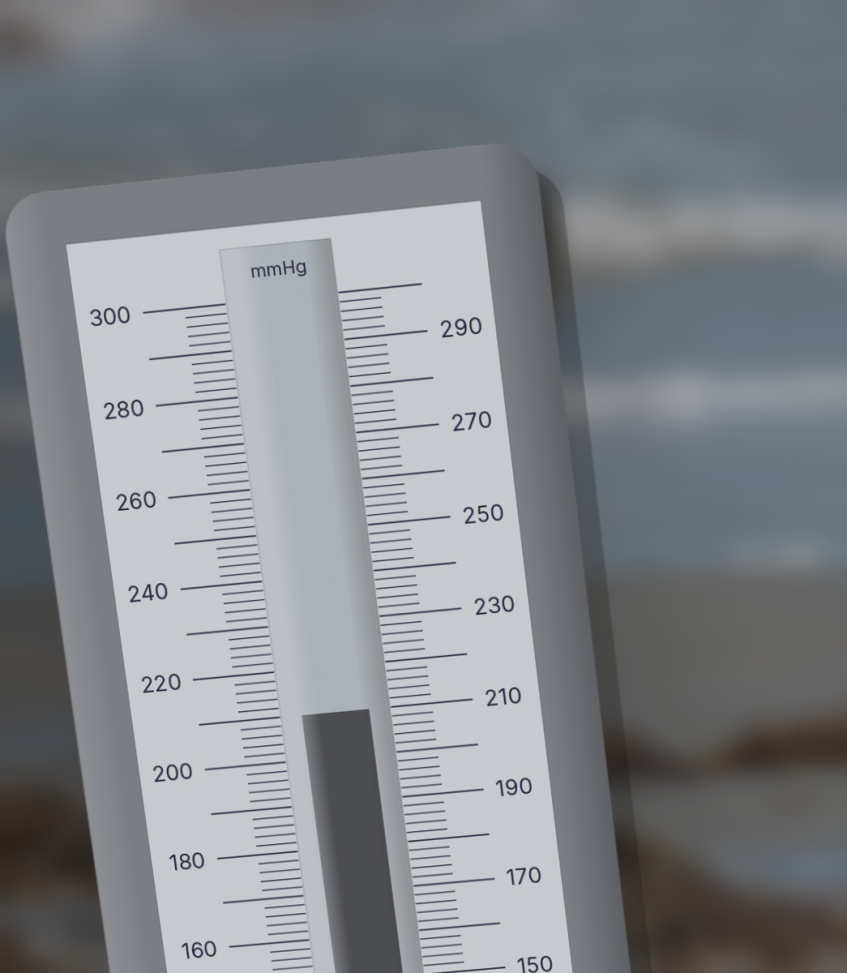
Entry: 210 mmHg
